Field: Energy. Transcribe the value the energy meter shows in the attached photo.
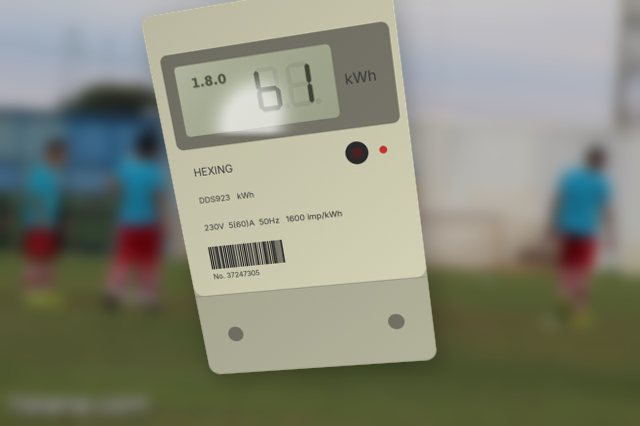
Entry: 61 kWh
